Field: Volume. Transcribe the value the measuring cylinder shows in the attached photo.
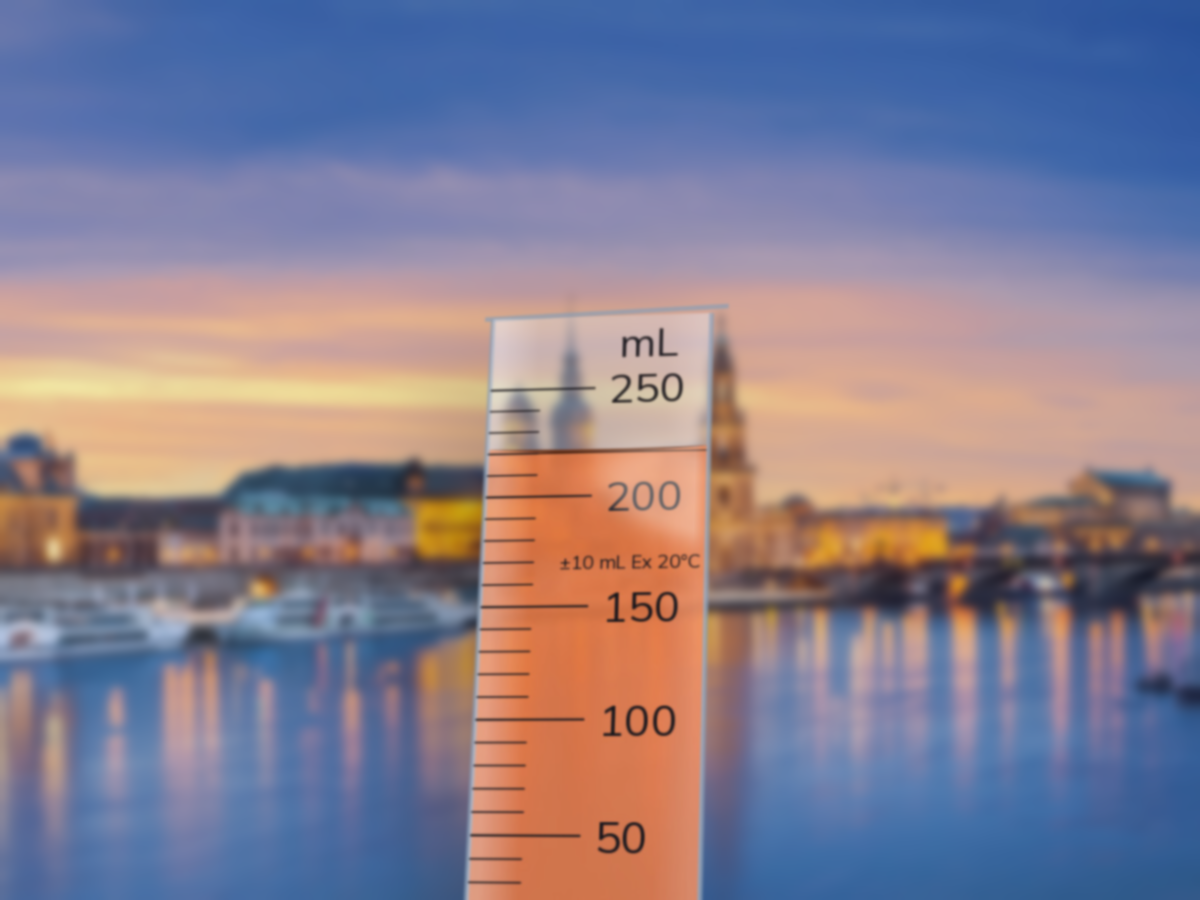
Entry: 220 mL
